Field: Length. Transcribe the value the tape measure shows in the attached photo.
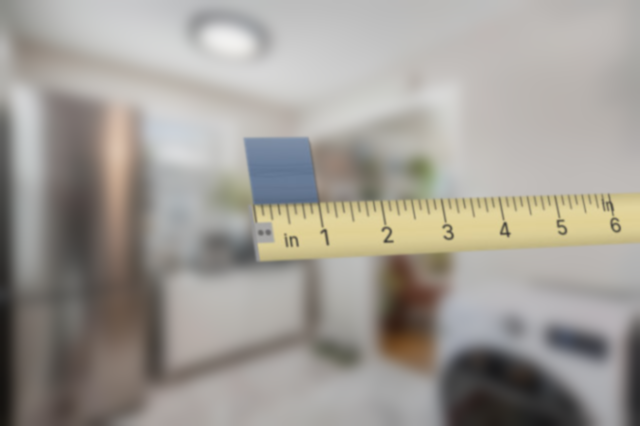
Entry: 1 in
